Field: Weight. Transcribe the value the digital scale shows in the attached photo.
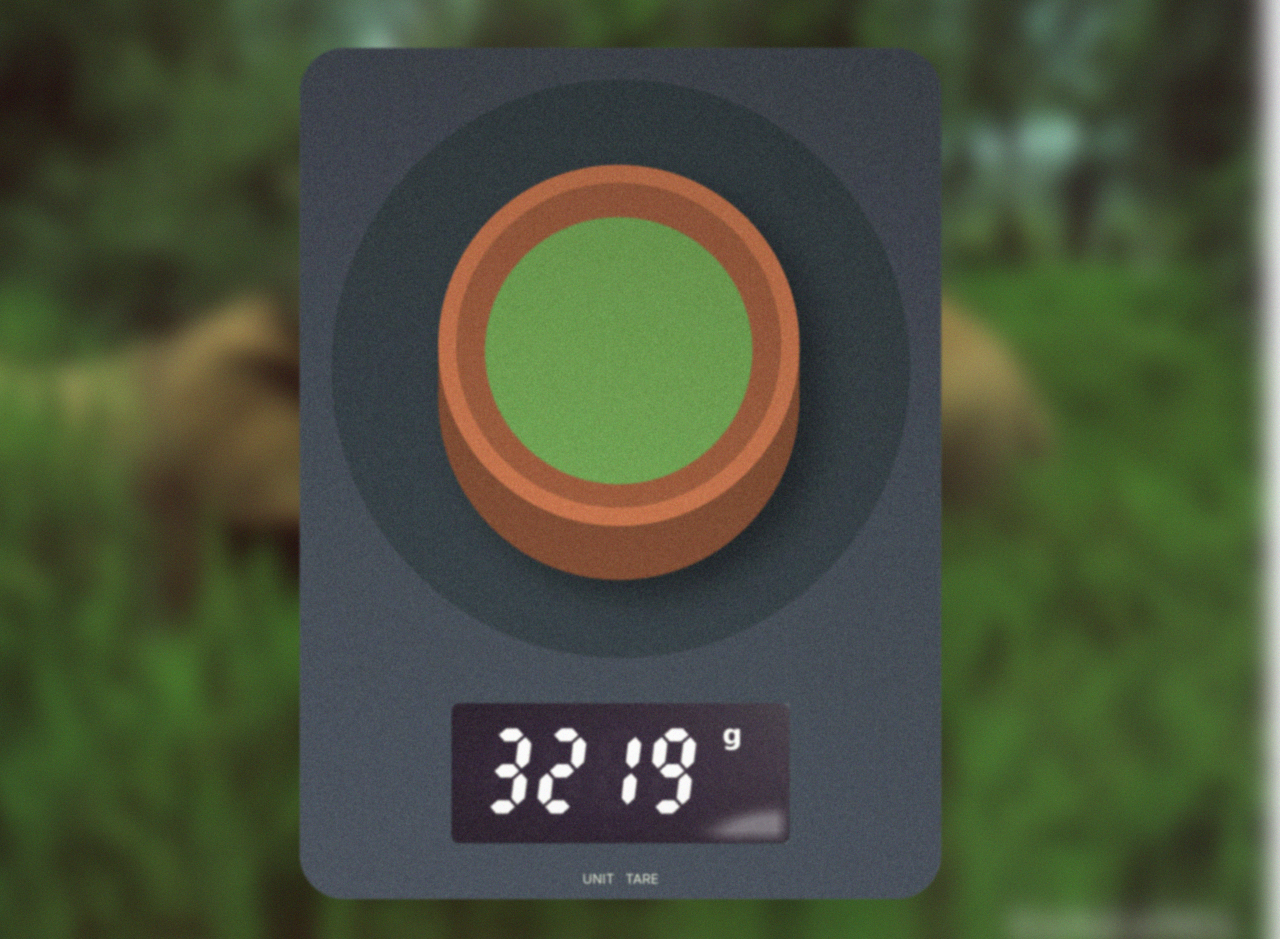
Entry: 3219 g
